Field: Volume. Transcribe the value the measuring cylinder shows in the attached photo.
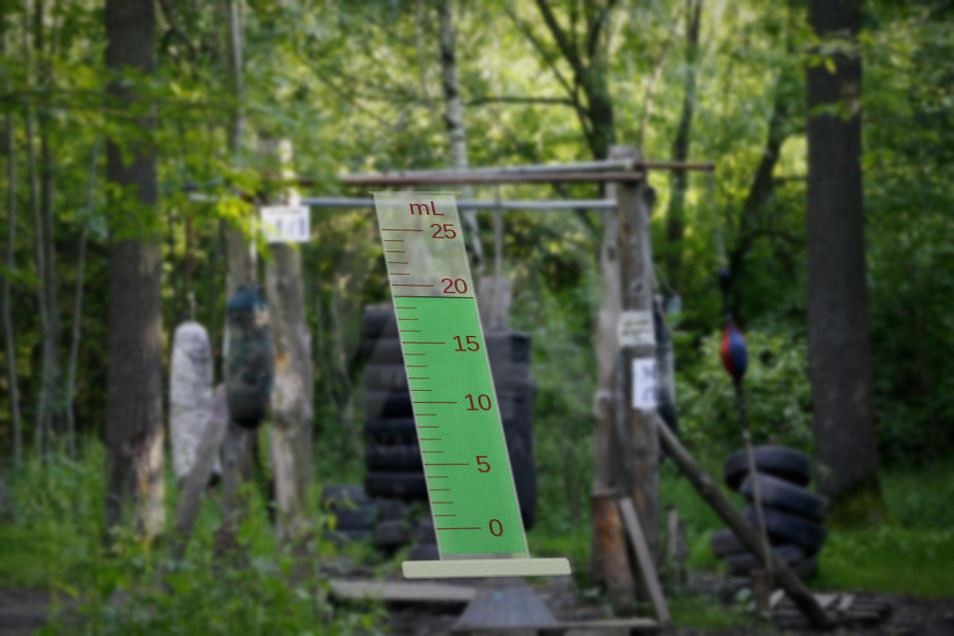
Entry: 19 mL
